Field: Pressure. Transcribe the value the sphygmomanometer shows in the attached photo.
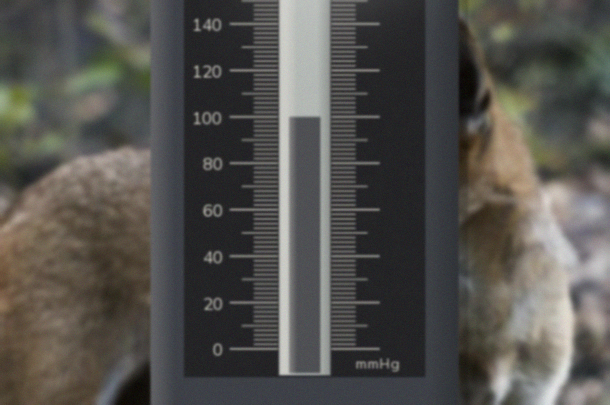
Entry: 100 mmHg
